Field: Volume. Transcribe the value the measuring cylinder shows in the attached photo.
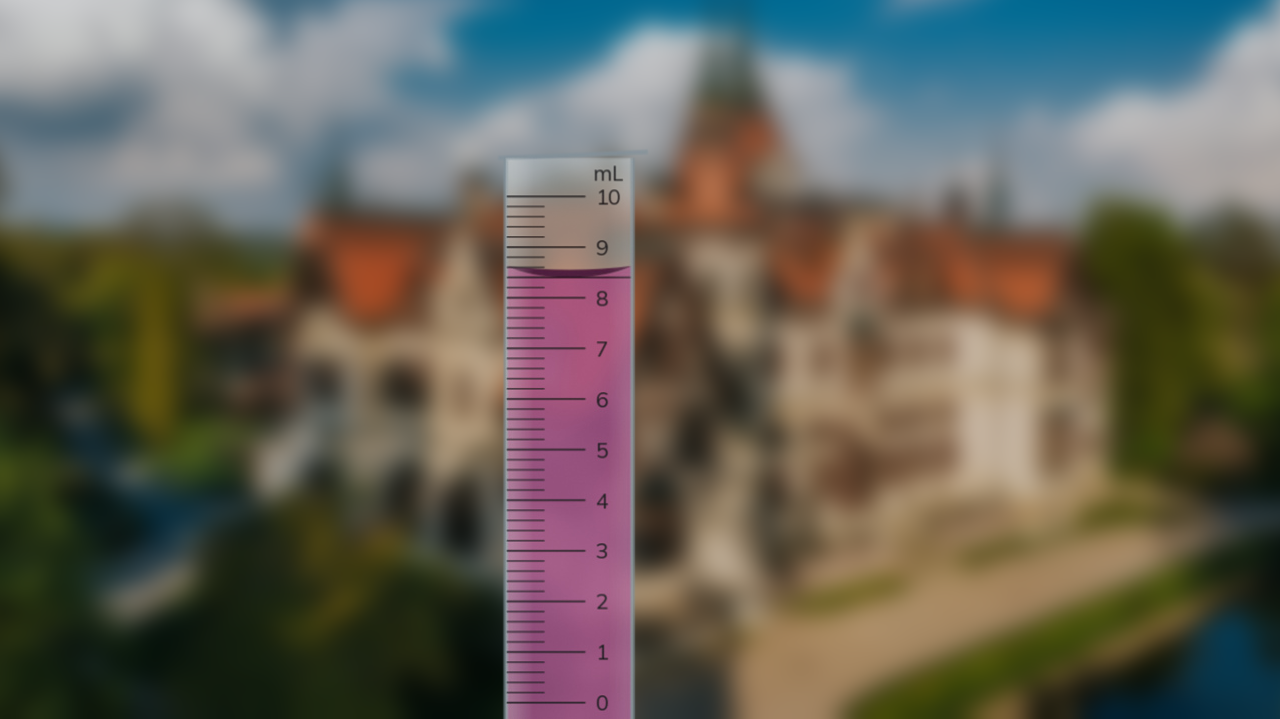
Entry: 8.4 mL
